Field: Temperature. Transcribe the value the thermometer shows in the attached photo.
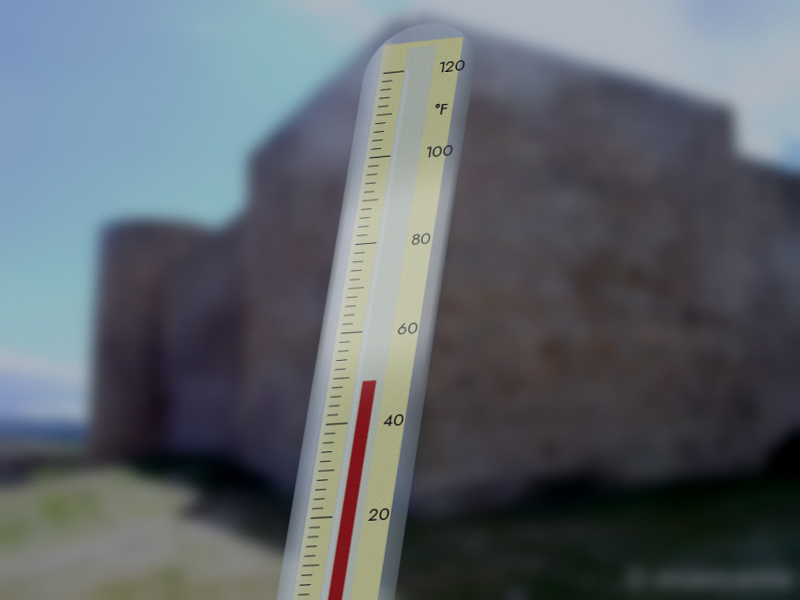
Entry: 49 °F
